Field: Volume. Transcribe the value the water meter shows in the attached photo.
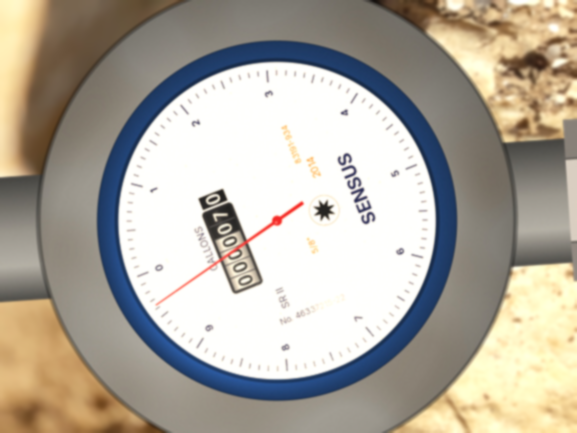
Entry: 69.6 gal
